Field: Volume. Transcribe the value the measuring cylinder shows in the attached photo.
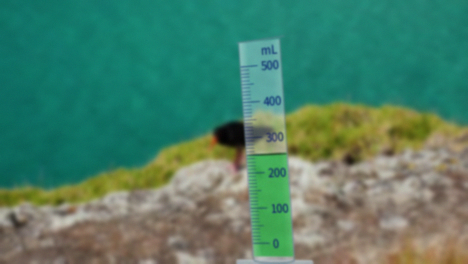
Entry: 250 mL
